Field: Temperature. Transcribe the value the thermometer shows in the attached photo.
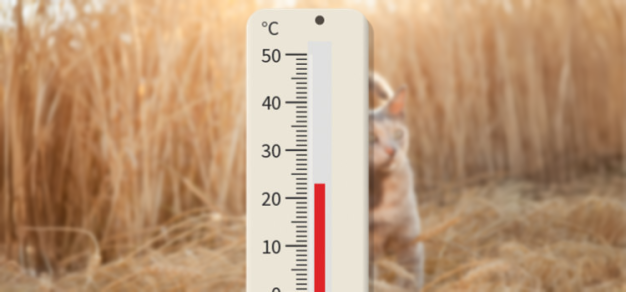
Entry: 23 °C
